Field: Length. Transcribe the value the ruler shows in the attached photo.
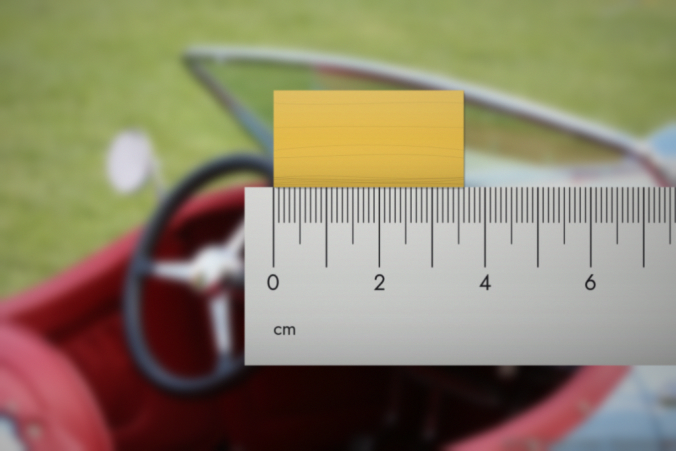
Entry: 3.6 cm
